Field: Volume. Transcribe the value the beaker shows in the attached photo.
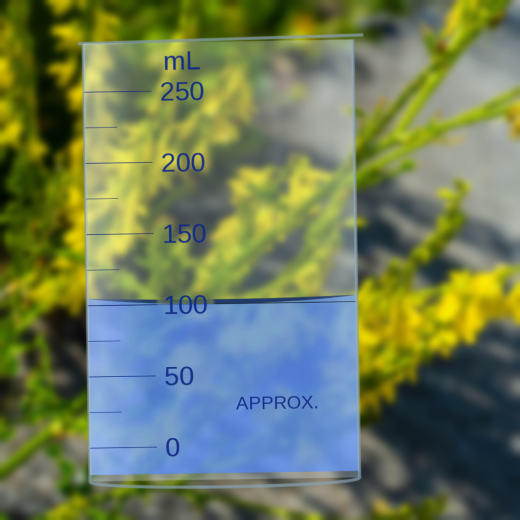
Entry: 100 mL
